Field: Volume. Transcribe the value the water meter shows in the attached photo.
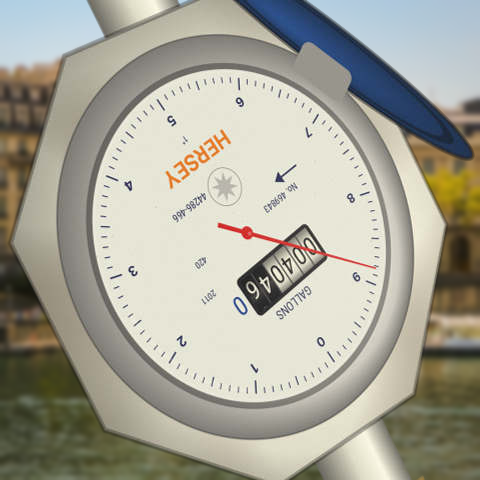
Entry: 40458.8 gal
